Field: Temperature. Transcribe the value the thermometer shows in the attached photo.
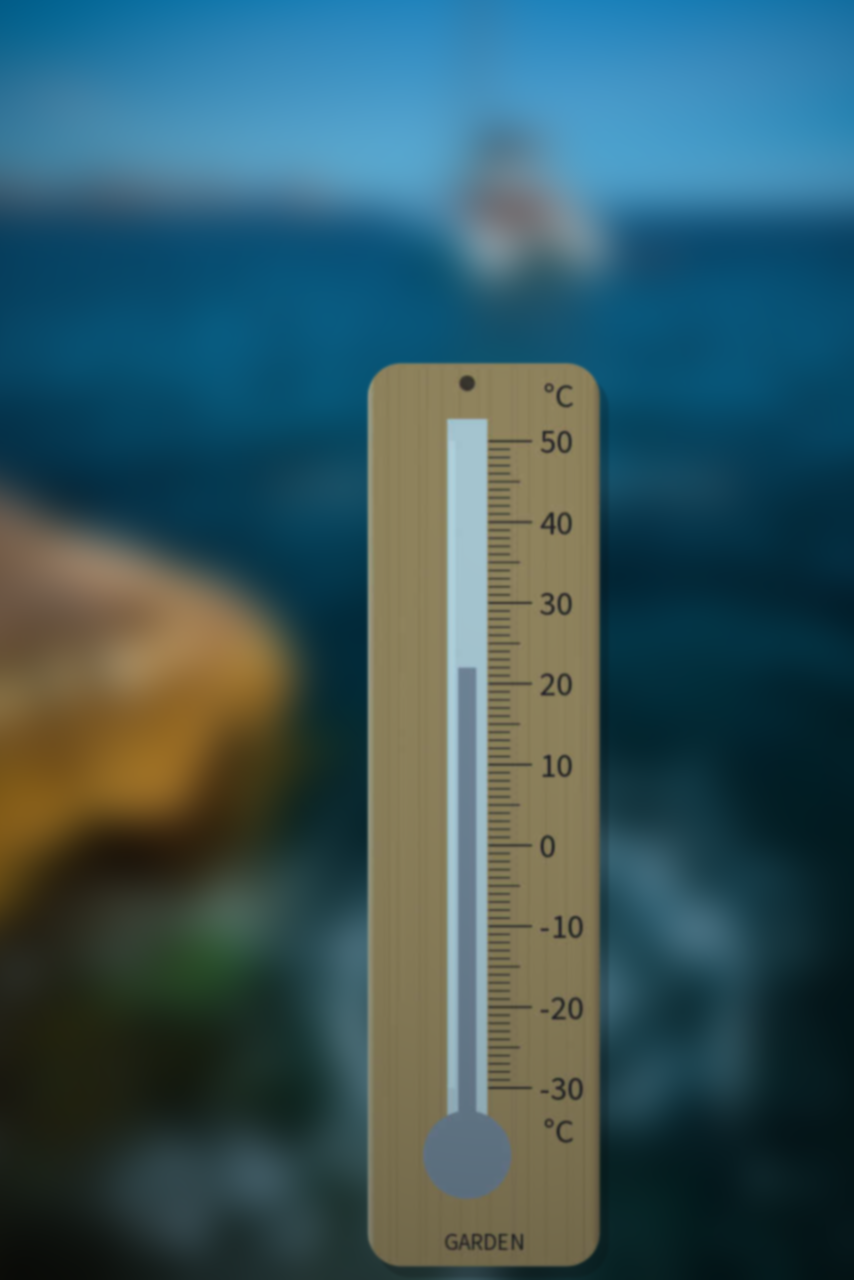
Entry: 22 °C
